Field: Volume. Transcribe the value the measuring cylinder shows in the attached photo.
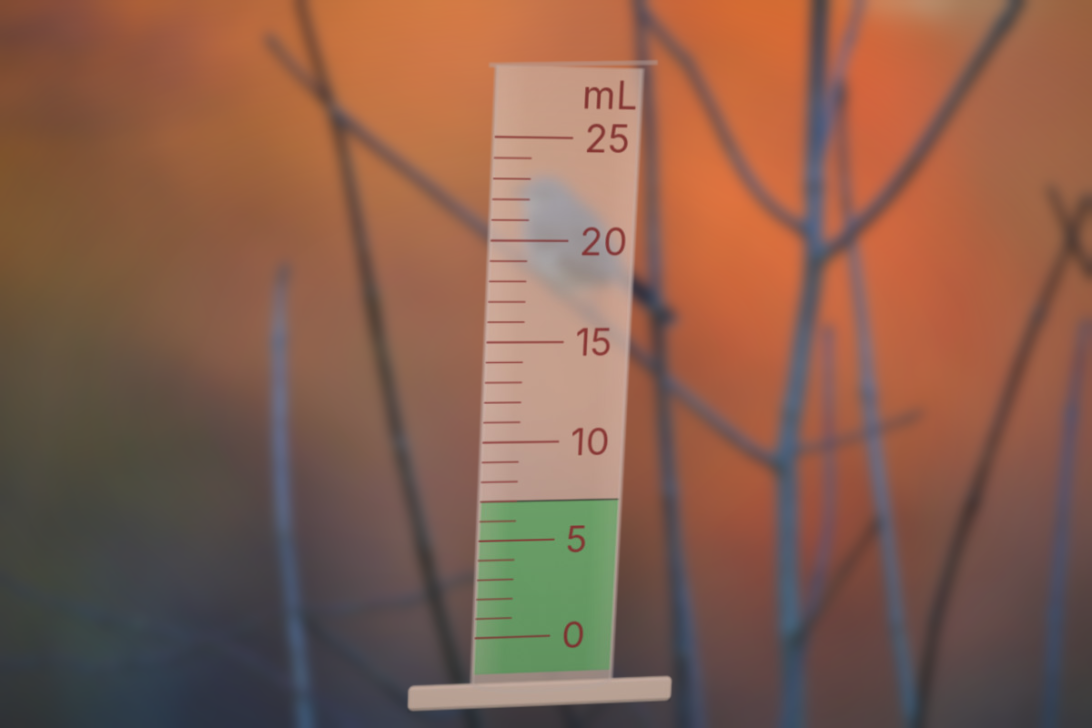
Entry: 7 mL
